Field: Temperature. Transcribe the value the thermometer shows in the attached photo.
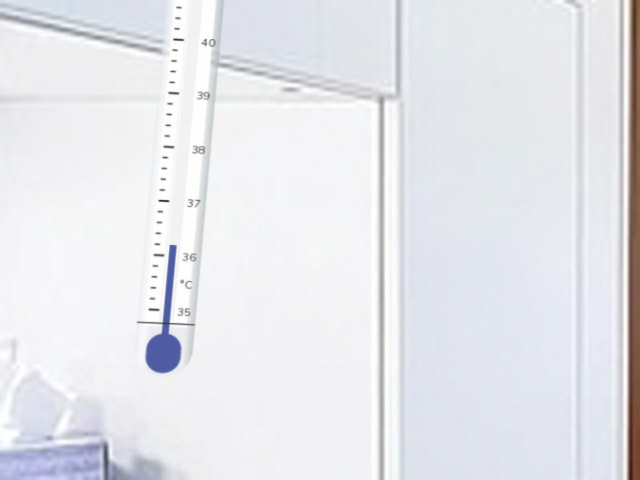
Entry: 36.2 °C
